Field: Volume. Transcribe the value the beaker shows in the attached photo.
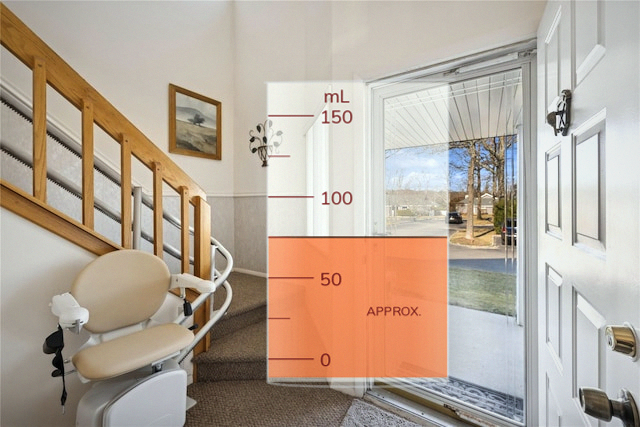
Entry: 75 mL
